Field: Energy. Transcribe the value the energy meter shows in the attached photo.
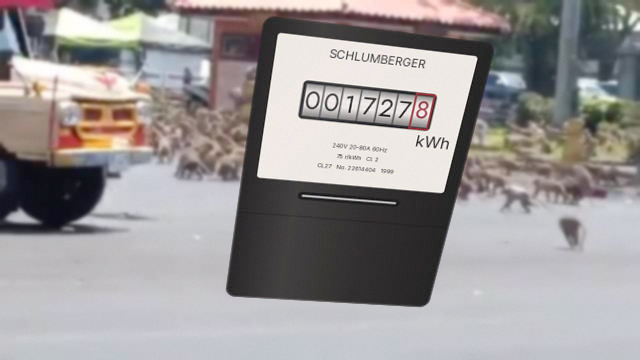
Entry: 1727.8 kWh
